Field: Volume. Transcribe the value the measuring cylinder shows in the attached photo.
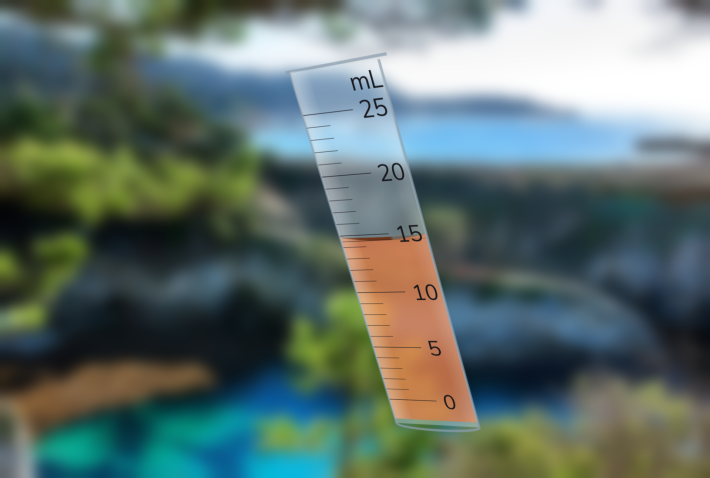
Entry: 14.5 mL
